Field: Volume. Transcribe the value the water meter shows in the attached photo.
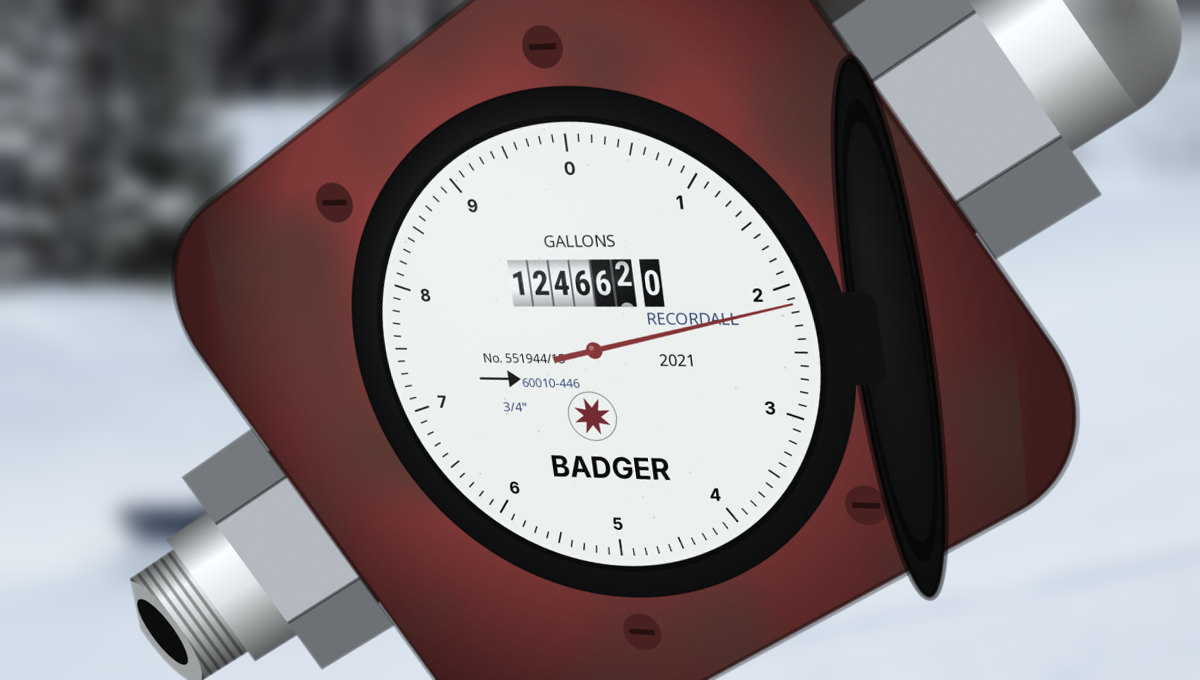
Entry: 1246622.1 gal
